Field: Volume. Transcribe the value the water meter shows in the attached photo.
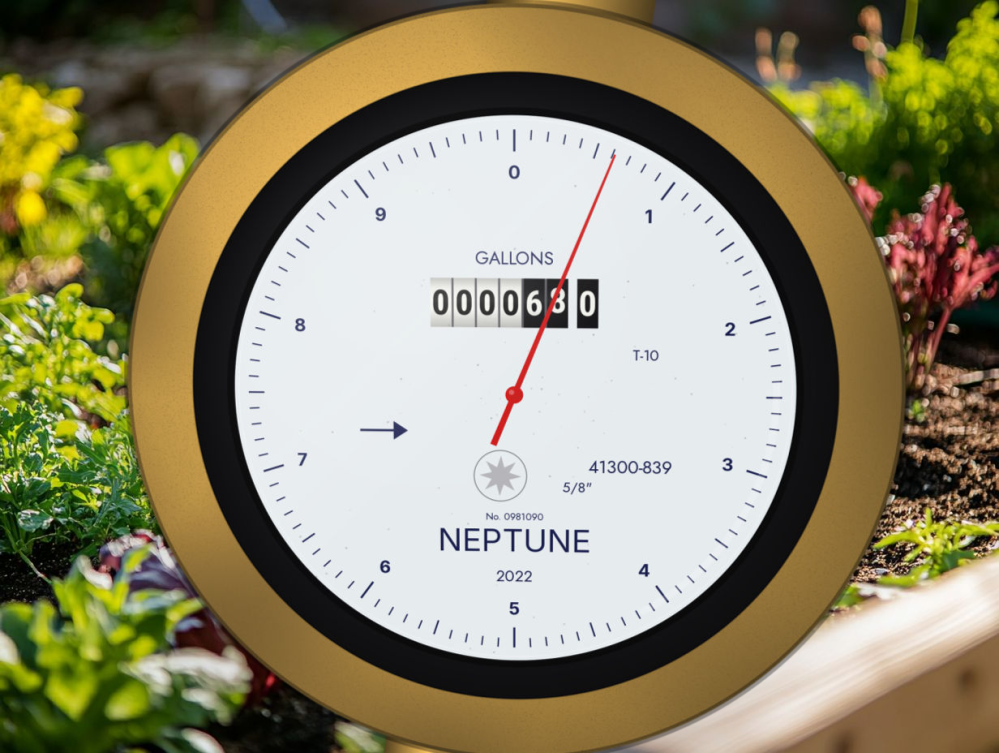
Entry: 680.6 gal
